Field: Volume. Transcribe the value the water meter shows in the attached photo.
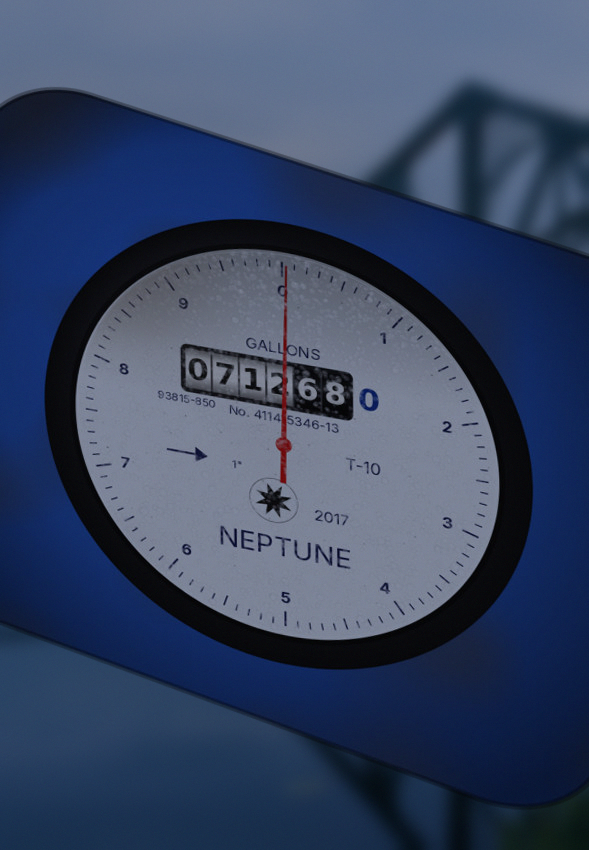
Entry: 712680.0 gal
